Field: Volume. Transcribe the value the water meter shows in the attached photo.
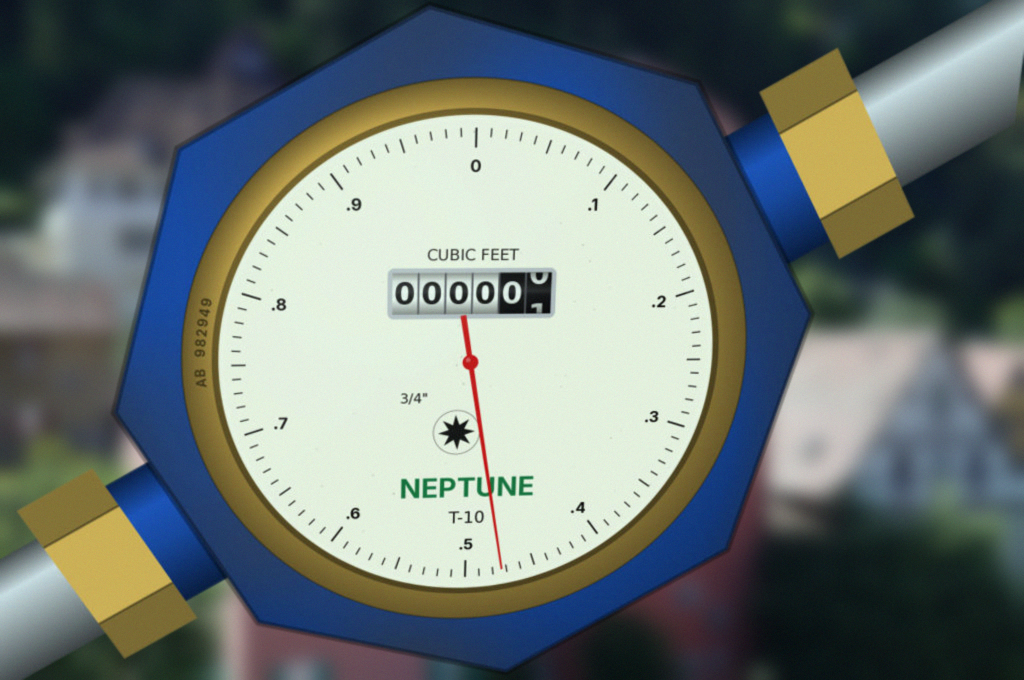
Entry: 0.47 ft³
